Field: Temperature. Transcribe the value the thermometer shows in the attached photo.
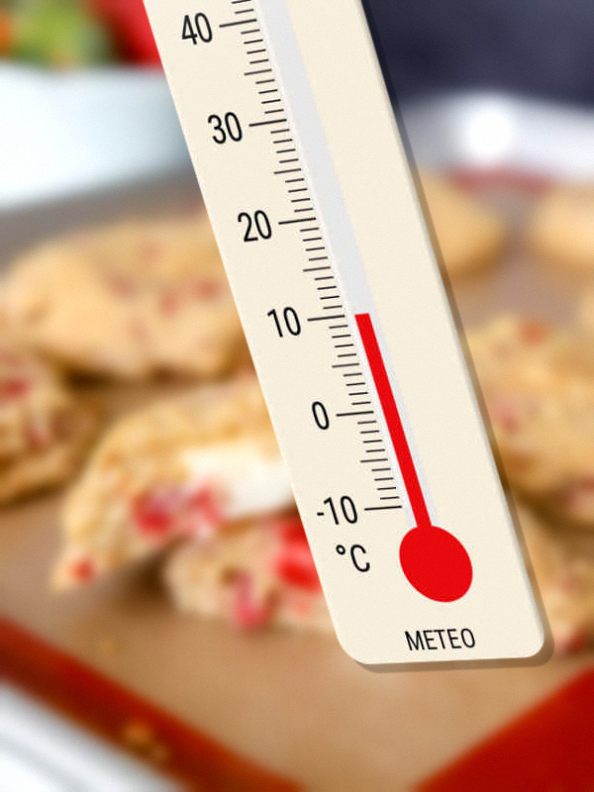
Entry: 10 °C
